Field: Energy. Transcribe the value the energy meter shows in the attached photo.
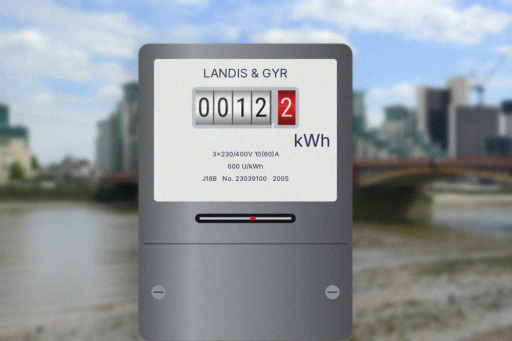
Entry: 12.2 kWh
